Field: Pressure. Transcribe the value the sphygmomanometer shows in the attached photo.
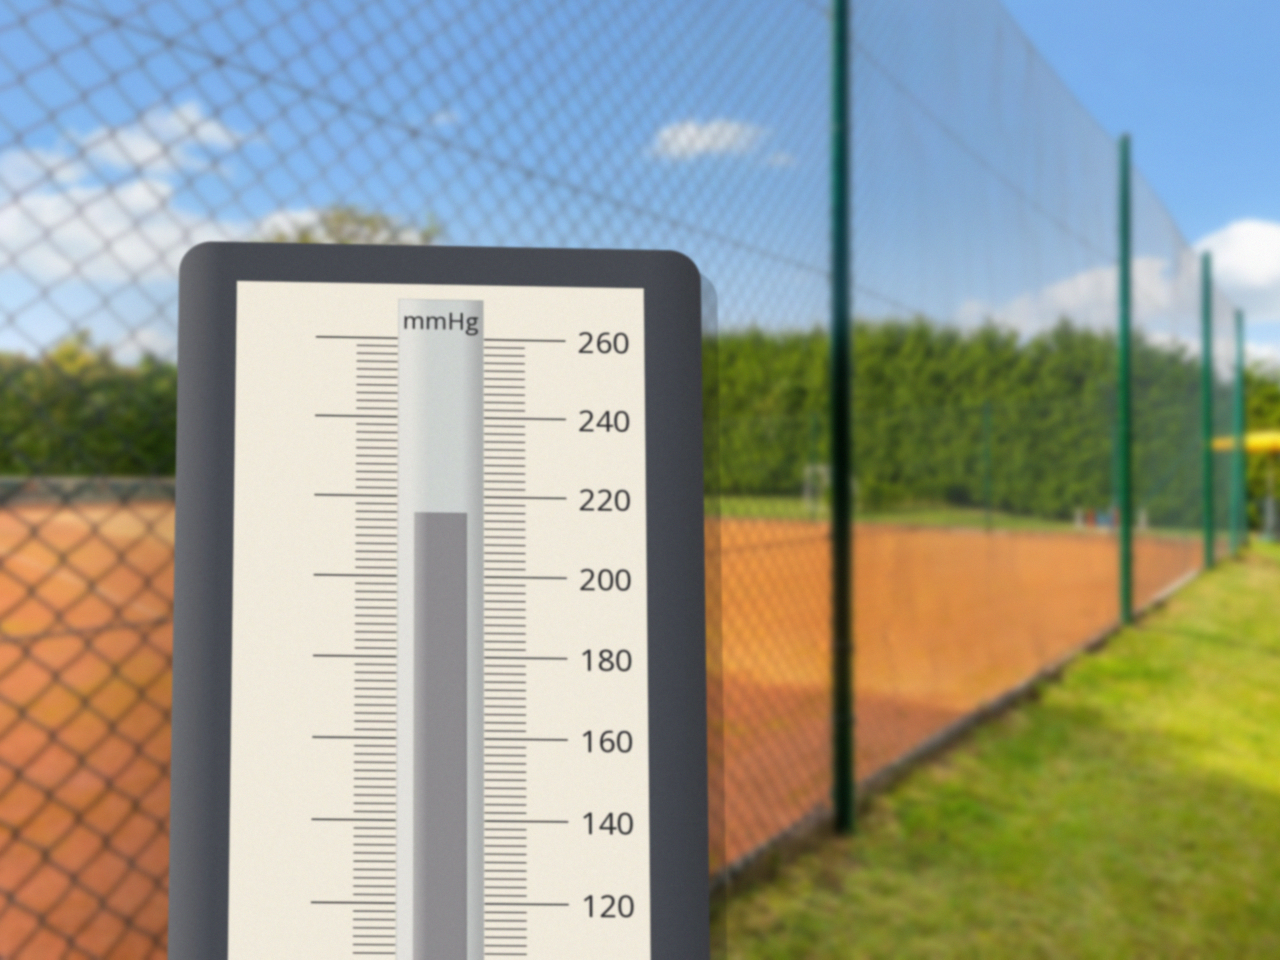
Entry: 216 mmHg
